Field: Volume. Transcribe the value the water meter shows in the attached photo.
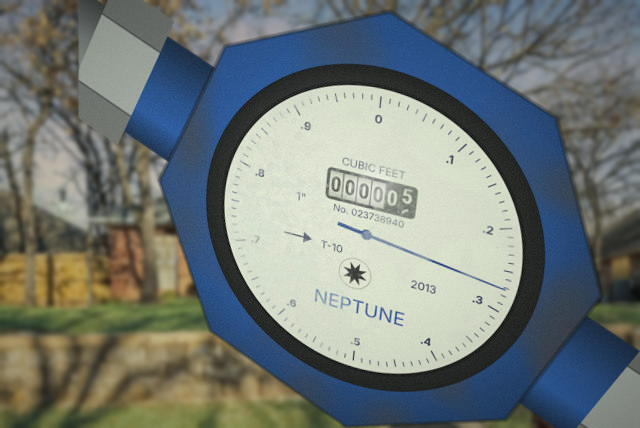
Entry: 5.27 ft³
